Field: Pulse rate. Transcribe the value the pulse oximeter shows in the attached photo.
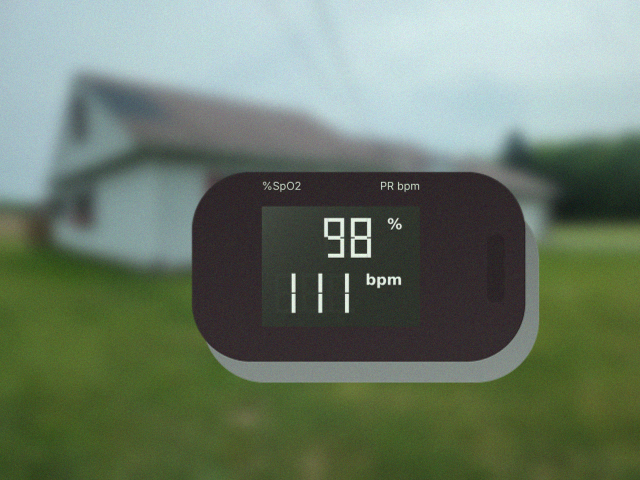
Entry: 111 bpm
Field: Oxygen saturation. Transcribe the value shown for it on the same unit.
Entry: 98 %
